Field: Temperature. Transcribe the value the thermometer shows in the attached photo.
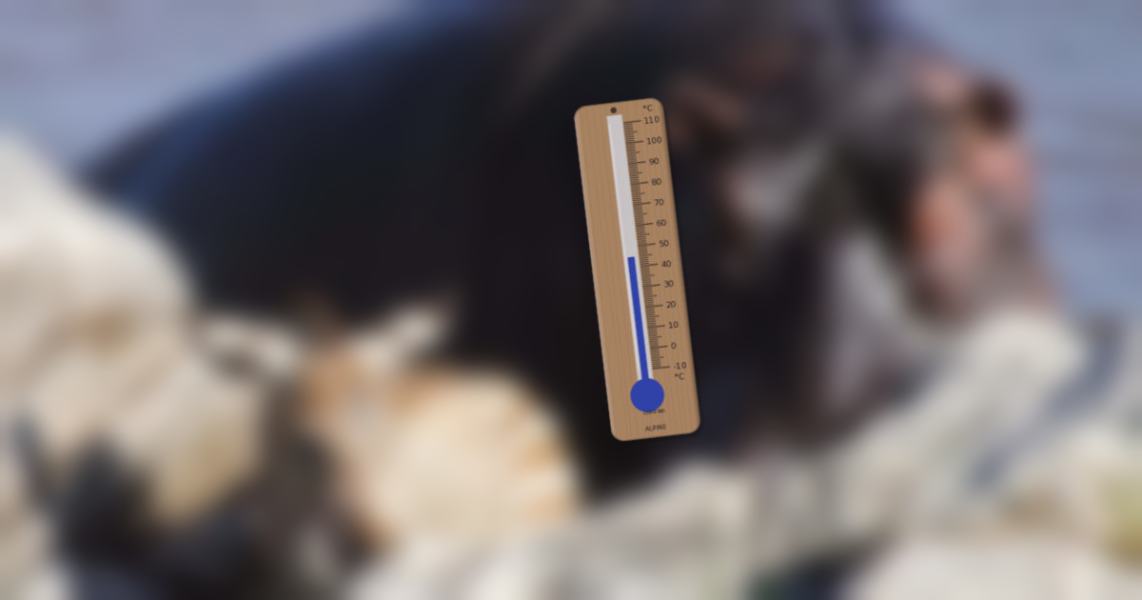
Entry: 45 °C
